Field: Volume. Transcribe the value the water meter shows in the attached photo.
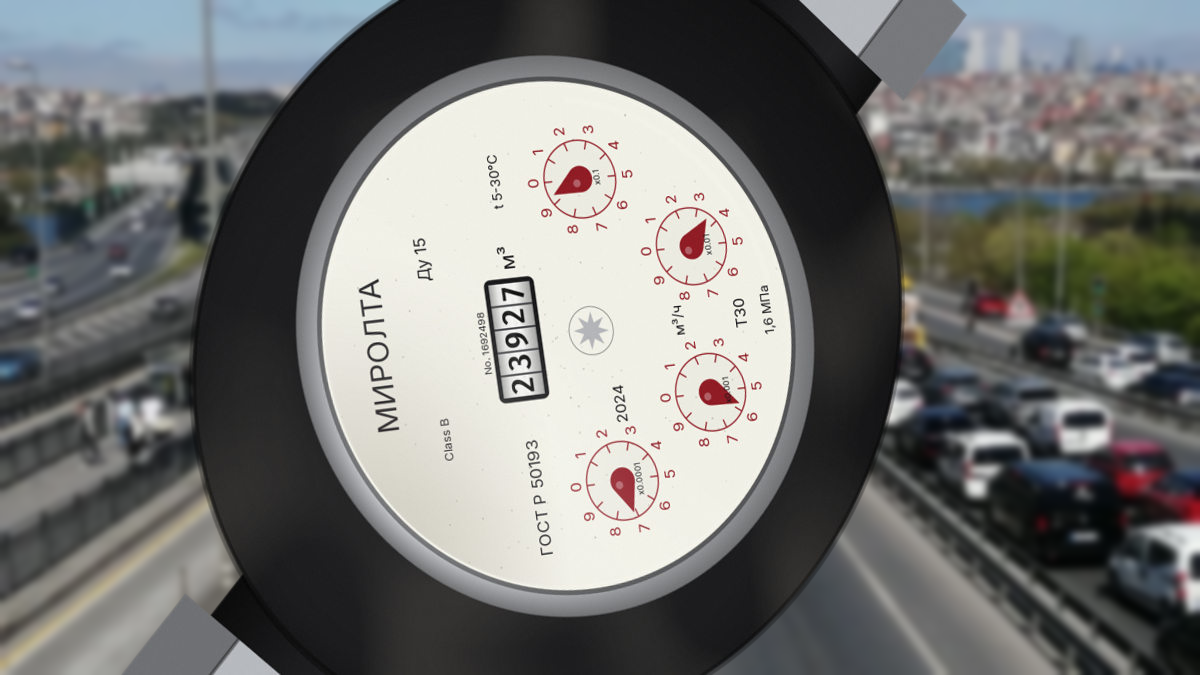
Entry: 23926.9357 m³
